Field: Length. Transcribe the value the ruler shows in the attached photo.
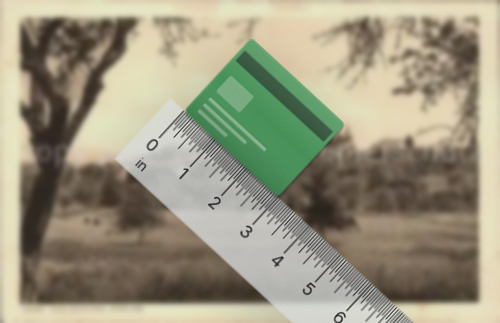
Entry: 3 in
